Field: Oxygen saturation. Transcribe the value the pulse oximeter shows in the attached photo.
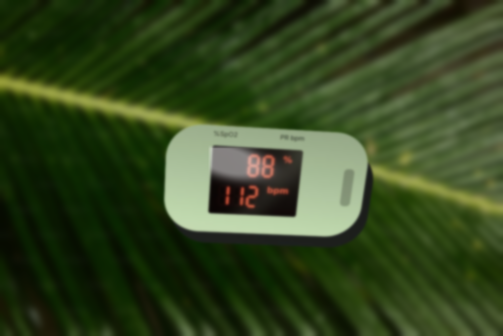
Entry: 88 %
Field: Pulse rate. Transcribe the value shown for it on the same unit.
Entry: 112 bpm
